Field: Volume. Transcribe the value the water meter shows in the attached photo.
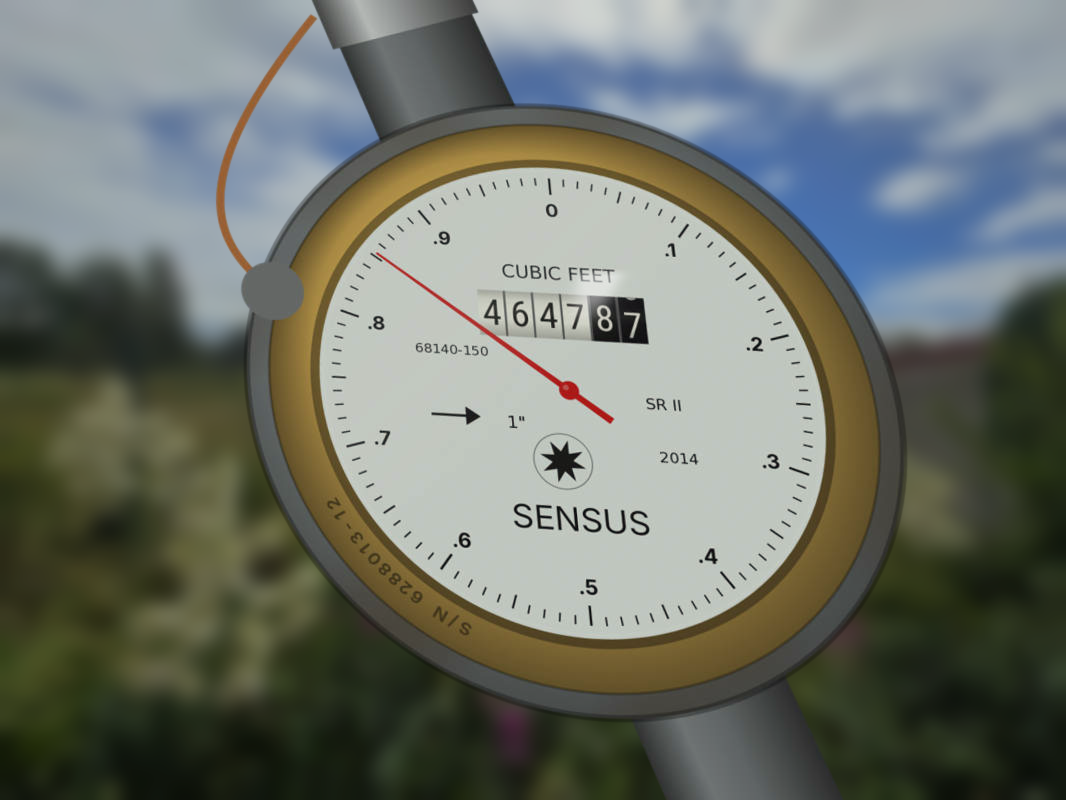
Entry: 464786.85 ft³
